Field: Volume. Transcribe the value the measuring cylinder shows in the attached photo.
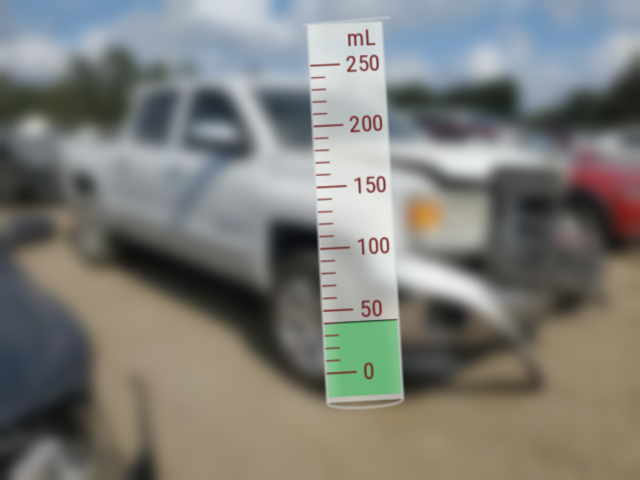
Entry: 40 mL
